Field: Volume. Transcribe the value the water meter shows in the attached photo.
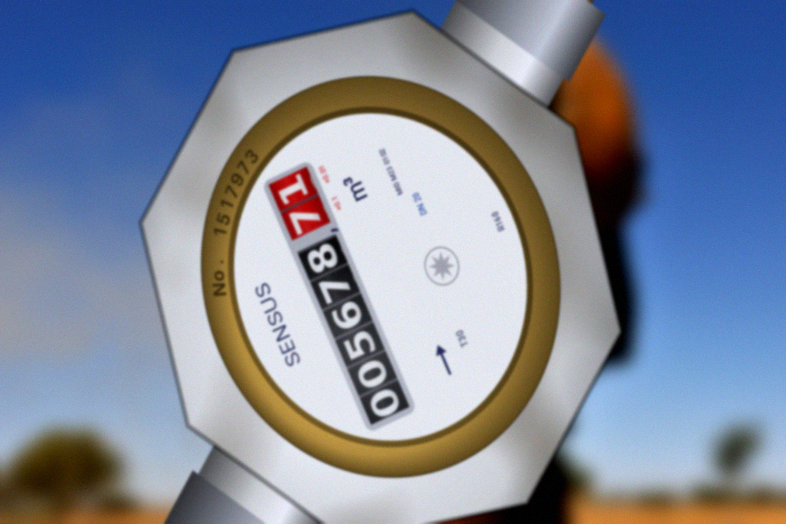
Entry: 5678.71 m³
